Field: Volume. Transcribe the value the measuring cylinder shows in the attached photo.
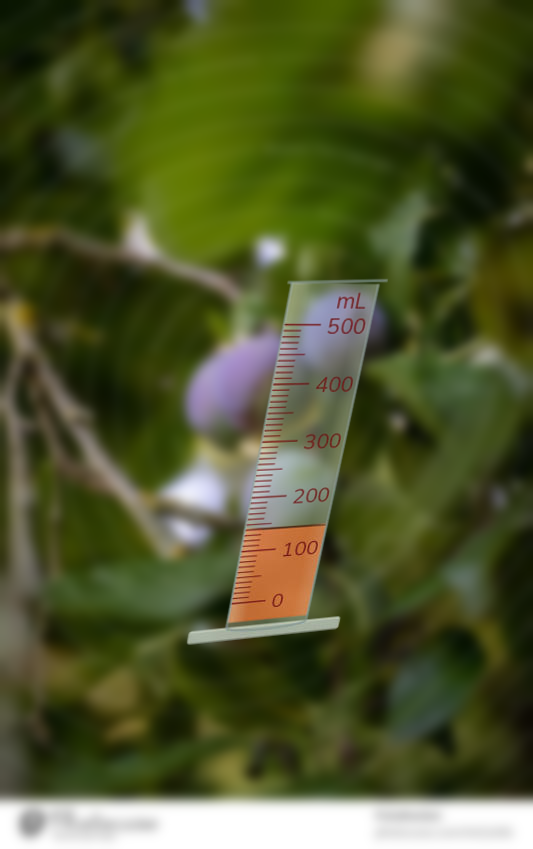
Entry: 140 mL
